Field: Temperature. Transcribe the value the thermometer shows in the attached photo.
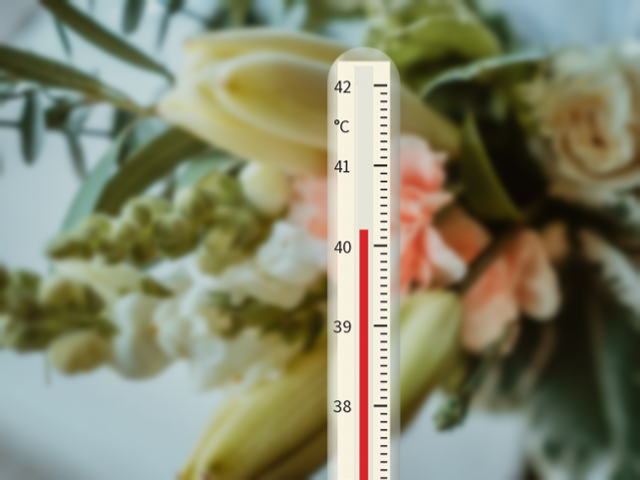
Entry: 40.2 °C
